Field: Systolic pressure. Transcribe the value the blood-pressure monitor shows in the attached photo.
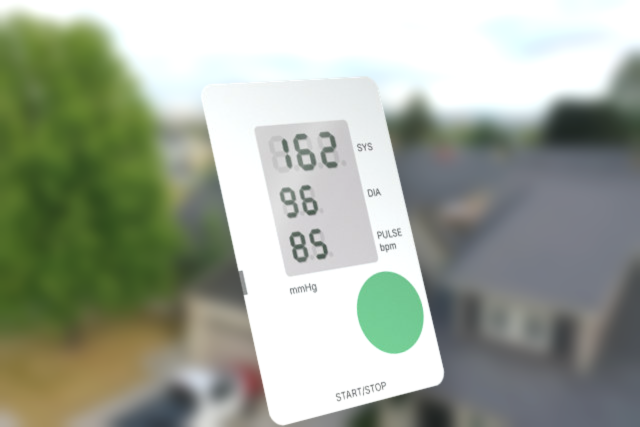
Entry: 162 mmHg
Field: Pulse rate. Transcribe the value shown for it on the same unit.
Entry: 85 bpm
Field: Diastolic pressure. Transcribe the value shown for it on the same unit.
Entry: 96 mmHg
